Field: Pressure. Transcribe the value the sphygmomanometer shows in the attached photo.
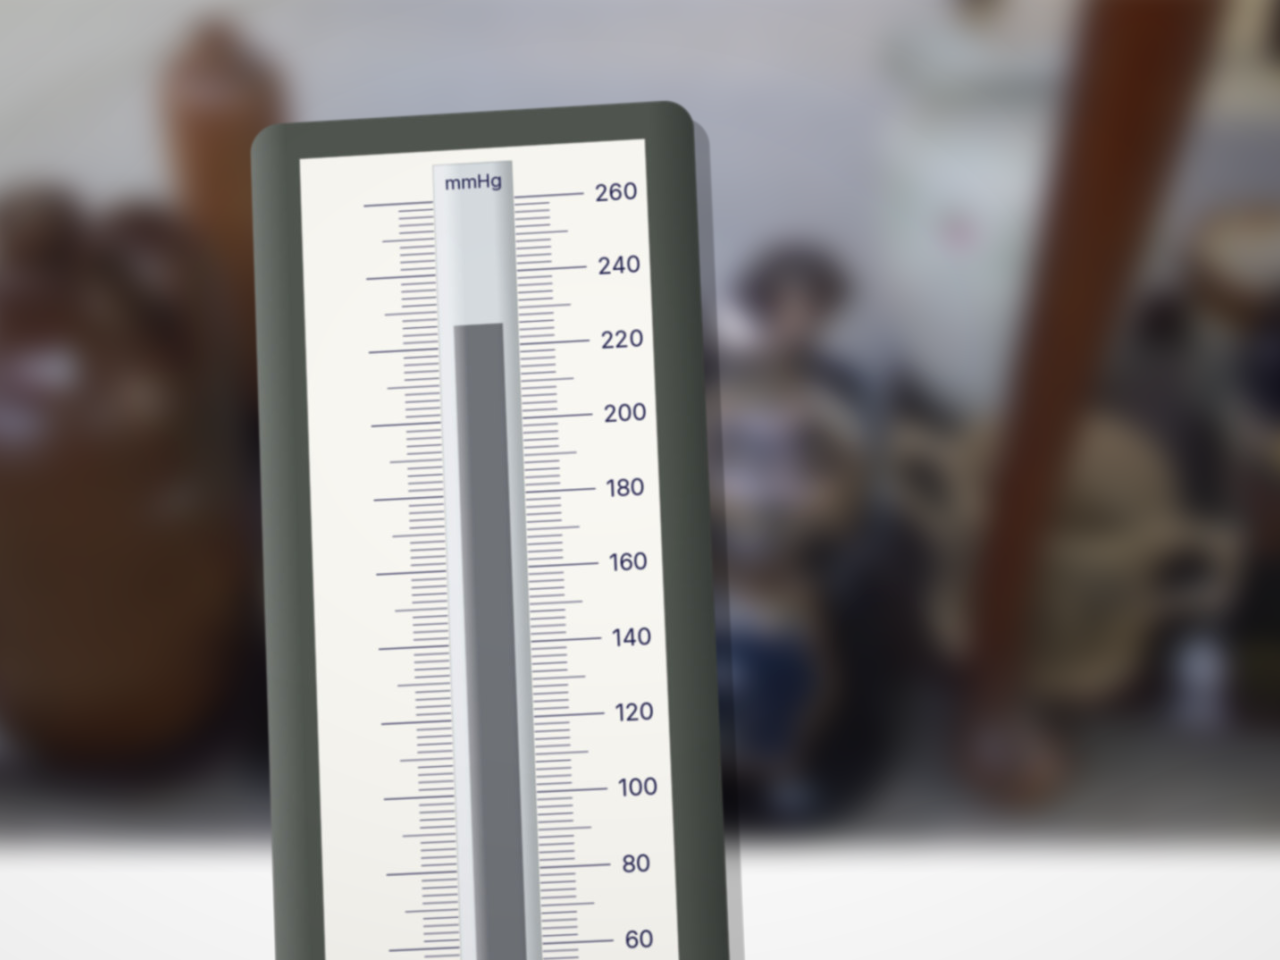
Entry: 226 mmHg
